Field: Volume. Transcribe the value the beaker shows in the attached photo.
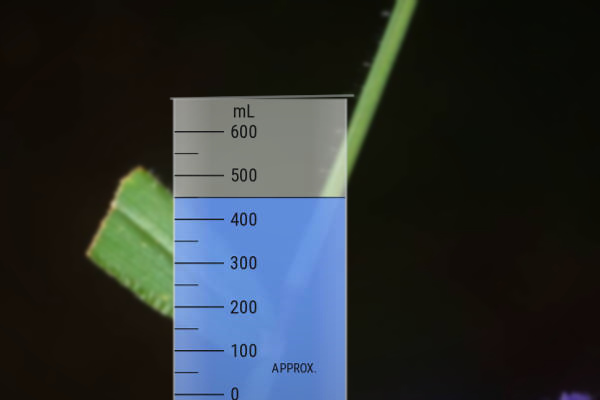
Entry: 450 mL
